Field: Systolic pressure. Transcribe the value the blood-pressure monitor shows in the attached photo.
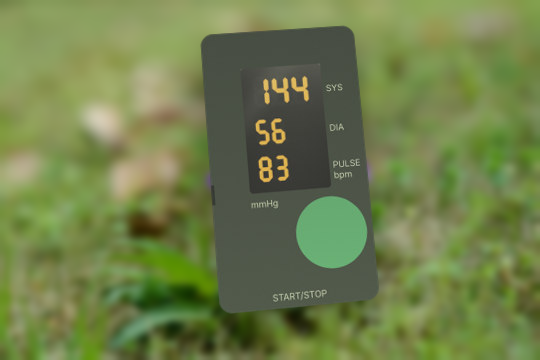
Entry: 144 mmHg
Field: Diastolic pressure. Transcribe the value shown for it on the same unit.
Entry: 56 mmHg
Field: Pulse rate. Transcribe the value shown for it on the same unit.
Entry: 83 bpm
